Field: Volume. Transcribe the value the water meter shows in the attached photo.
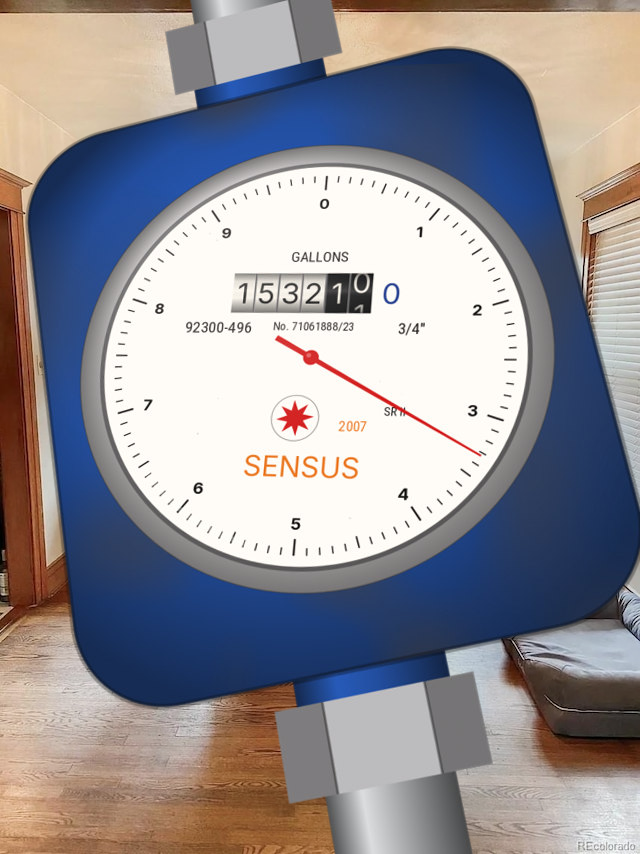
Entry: 1532103.3 gal
